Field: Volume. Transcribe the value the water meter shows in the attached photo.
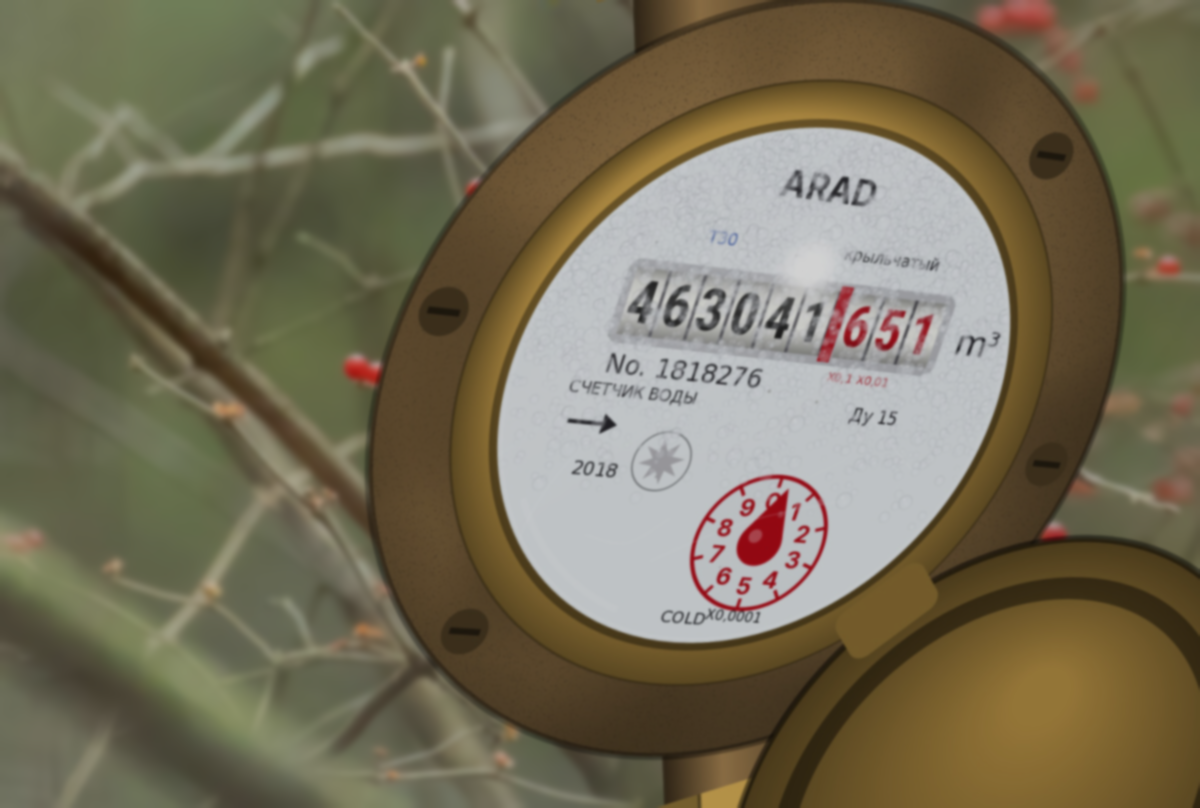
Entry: 463041.6510 m³
